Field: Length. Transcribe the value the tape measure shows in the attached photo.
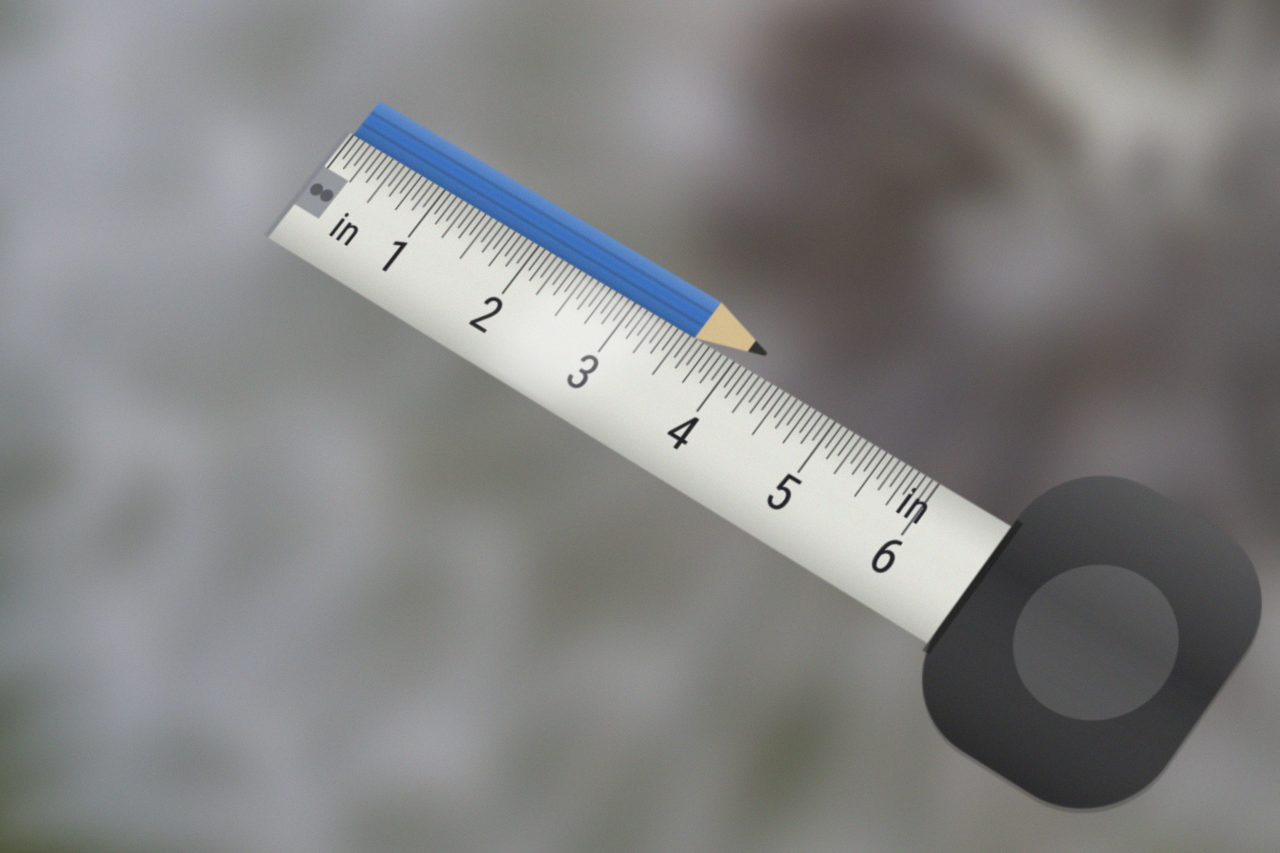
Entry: 4.1875 in
